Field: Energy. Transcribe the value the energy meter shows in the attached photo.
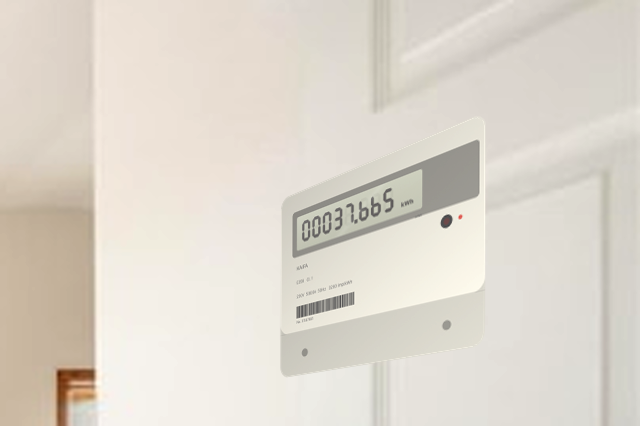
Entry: 37.665 kWh
